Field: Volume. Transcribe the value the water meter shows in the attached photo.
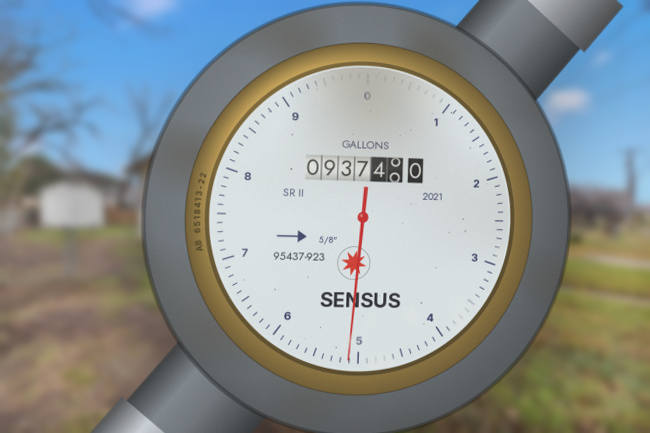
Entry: 937485.1 gal
